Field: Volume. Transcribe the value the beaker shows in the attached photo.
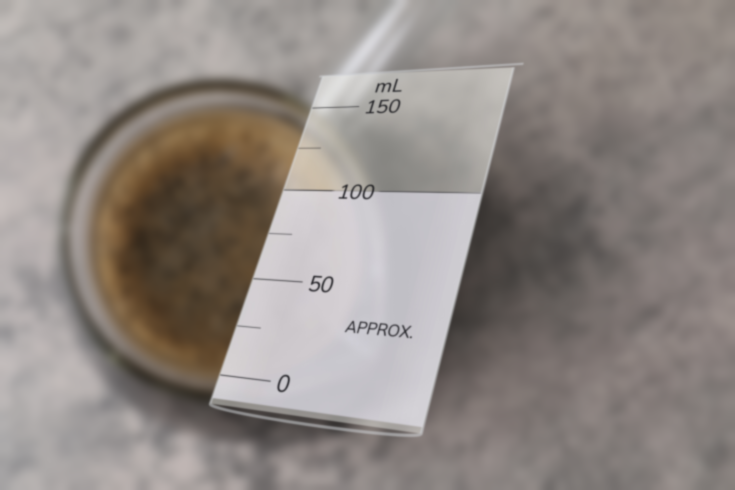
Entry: 100 mL
